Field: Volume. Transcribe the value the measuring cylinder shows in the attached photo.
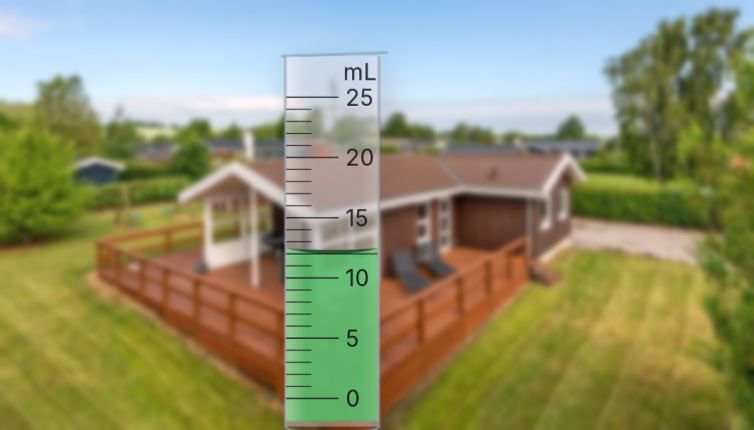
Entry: 12 mL
